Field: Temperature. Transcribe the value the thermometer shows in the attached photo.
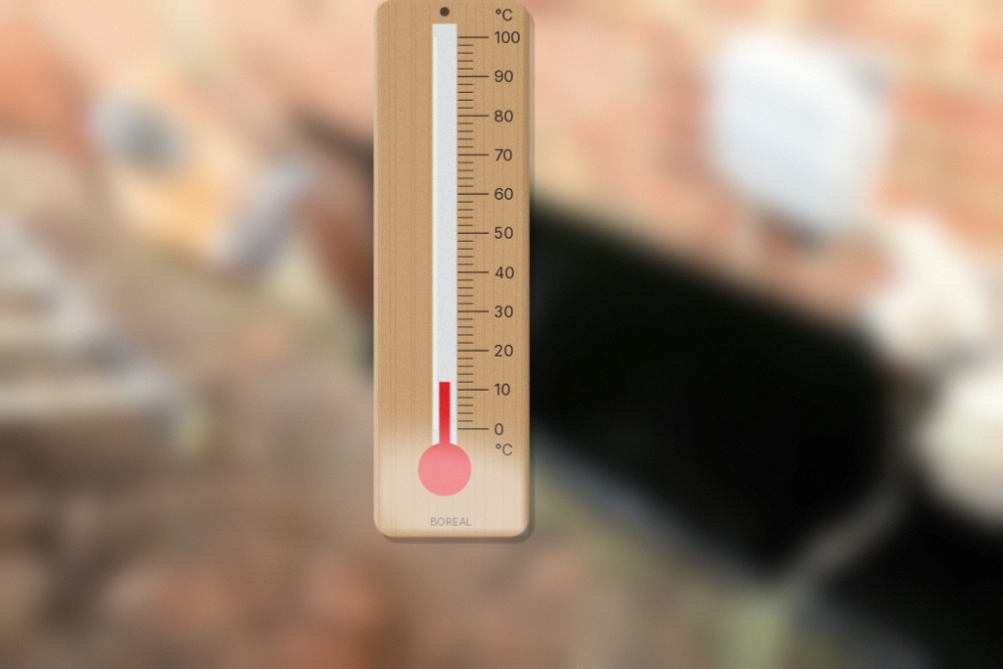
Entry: 12 °C
